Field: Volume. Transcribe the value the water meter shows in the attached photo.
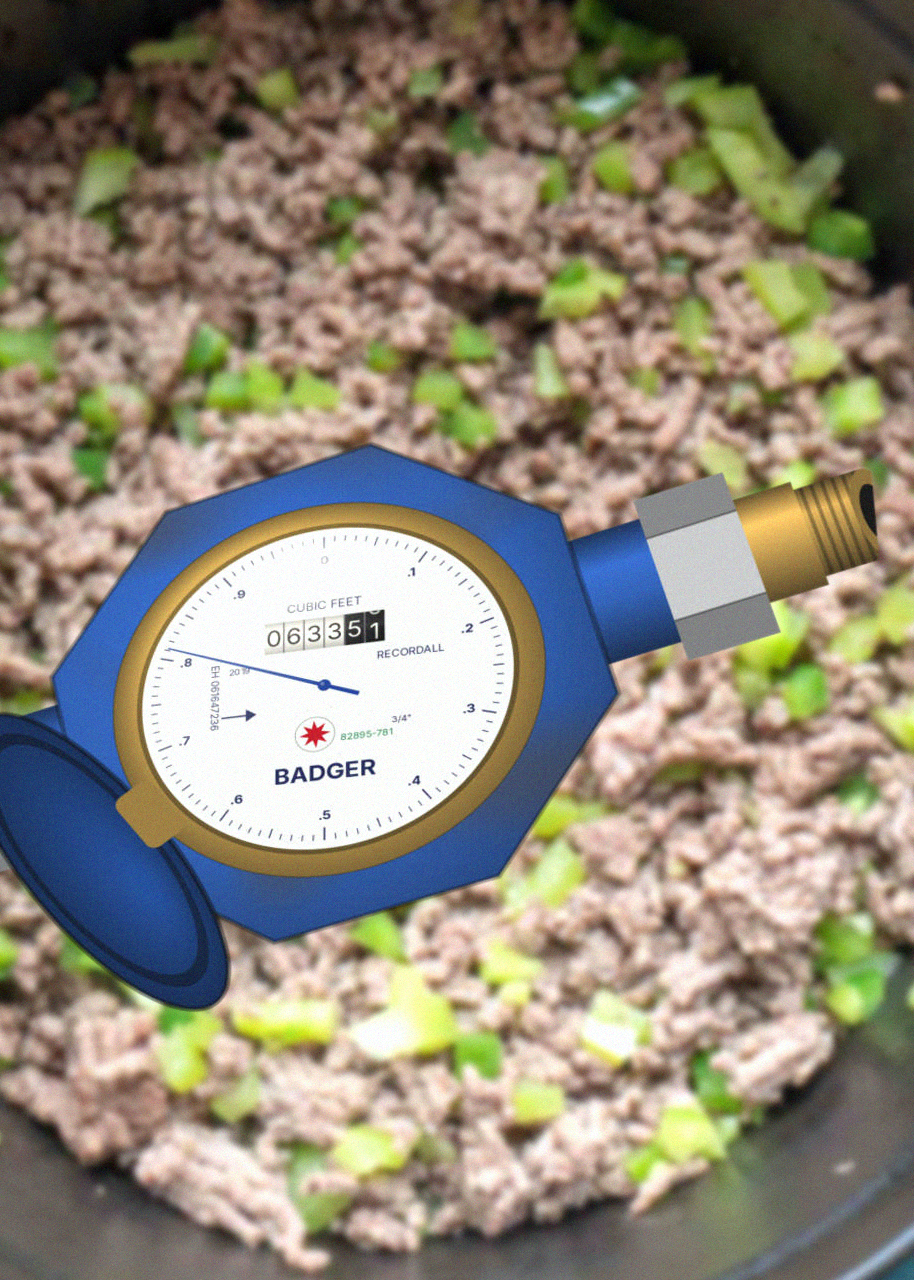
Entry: 63350.81 ft³
